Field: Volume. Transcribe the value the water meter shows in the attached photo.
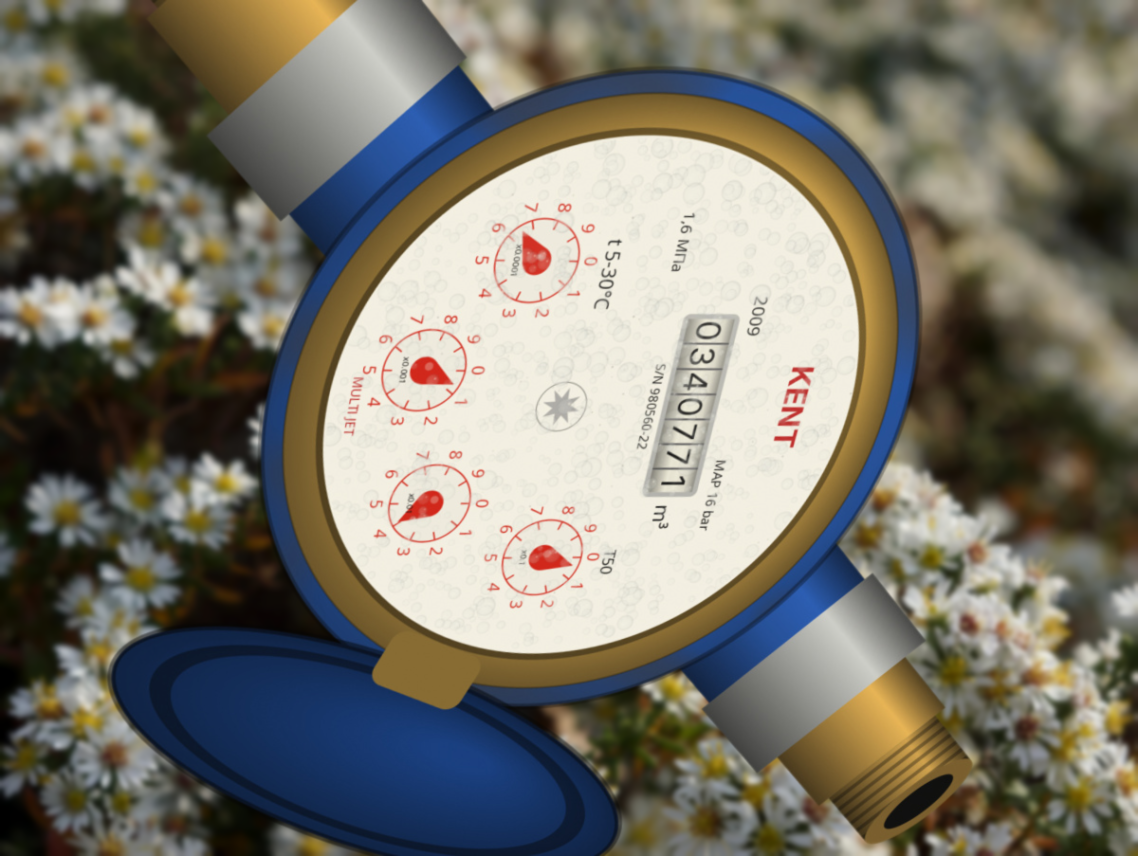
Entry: 340771.0406 m³
